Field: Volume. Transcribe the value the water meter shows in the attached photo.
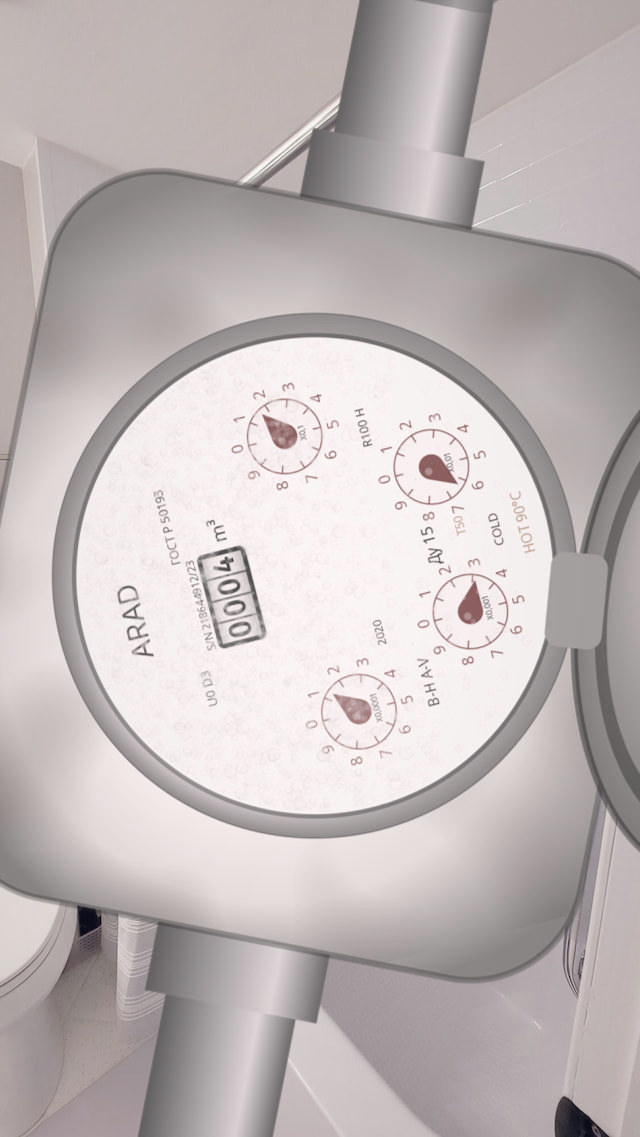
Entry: 4.1631 m³
